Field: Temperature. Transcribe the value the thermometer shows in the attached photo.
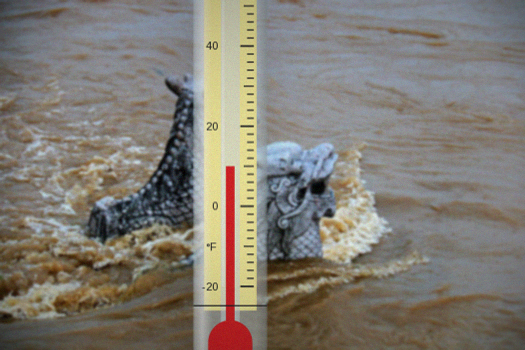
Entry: 10 °F
